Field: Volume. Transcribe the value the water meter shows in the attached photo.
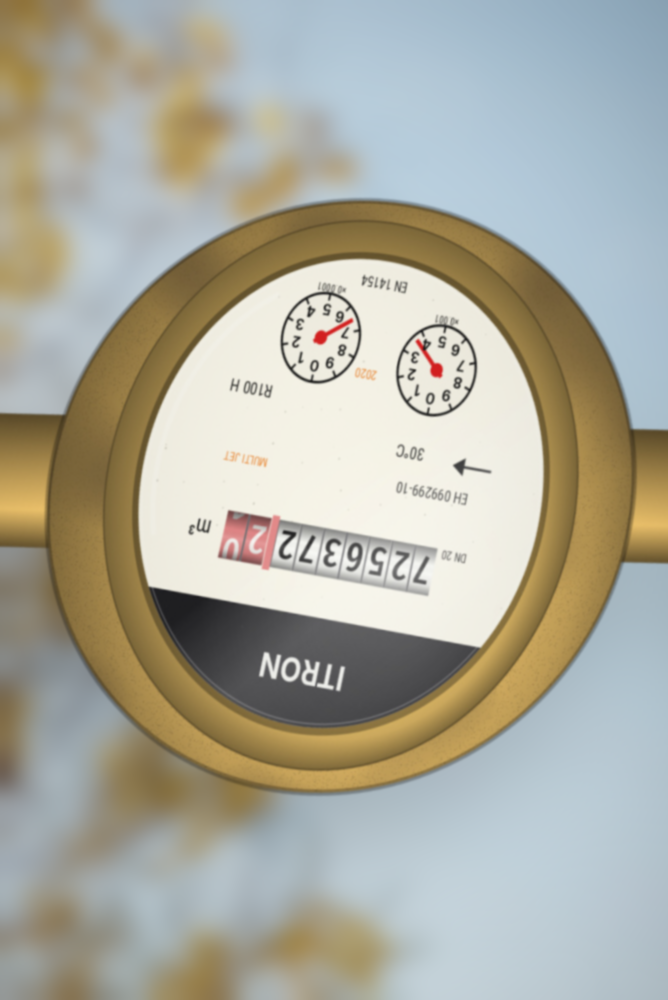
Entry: 7256372.2036 m³
